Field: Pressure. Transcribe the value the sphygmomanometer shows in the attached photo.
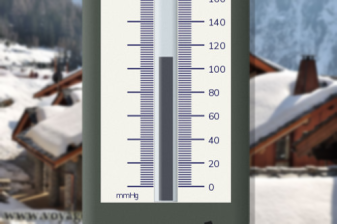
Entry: 110 mmHg
